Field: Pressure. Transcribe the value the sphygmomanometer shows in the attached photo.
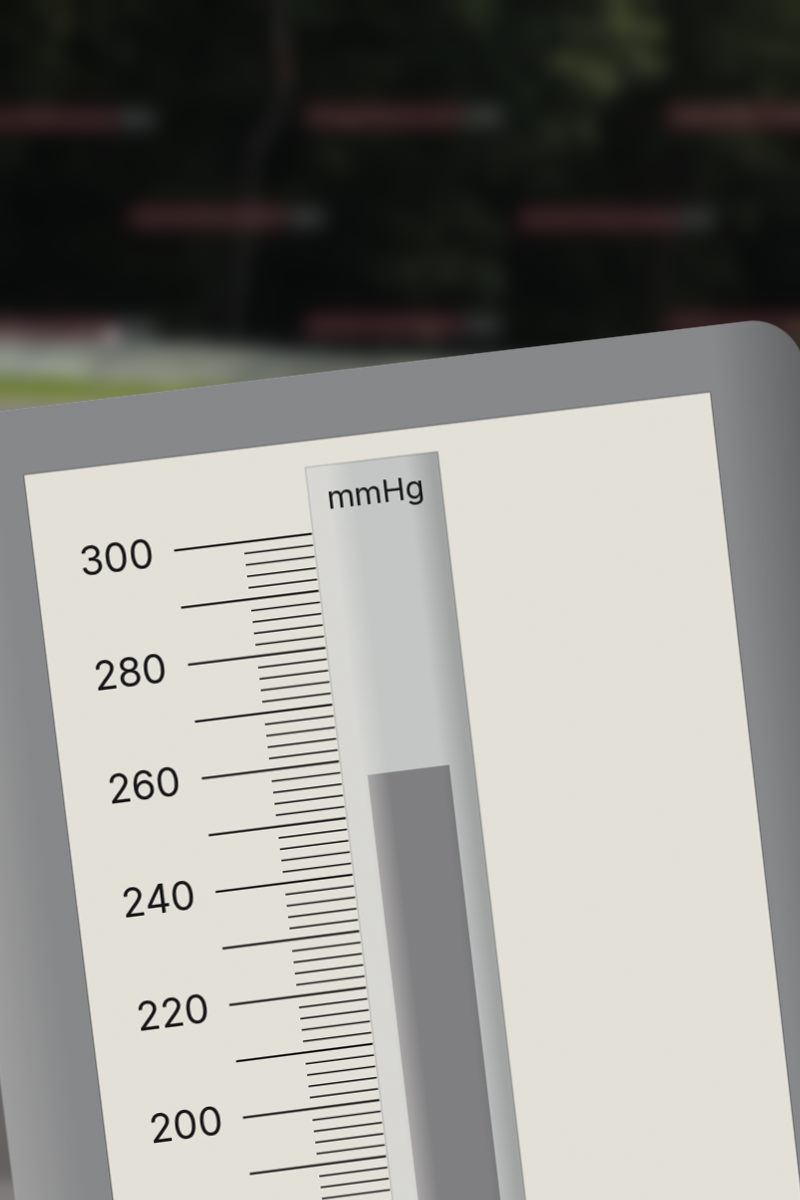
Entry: 257 mmHg
